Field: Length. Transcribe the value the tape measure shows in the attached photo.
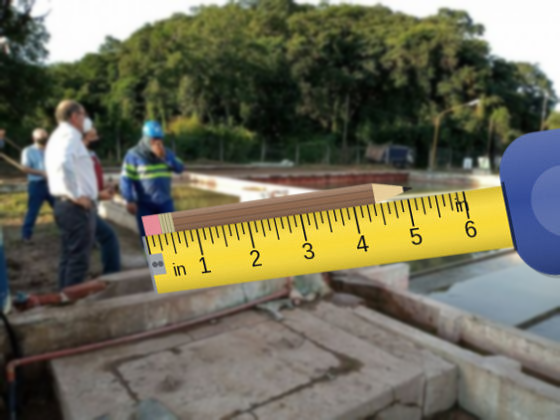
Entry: 5.125 in
